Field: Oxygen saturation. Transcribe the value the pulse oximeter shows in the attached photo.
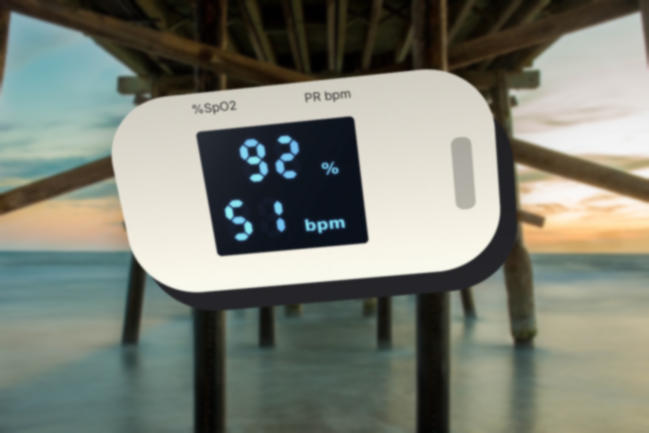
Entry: 92 %
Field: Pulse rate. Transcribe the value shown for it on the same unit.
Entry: 51 bpm
